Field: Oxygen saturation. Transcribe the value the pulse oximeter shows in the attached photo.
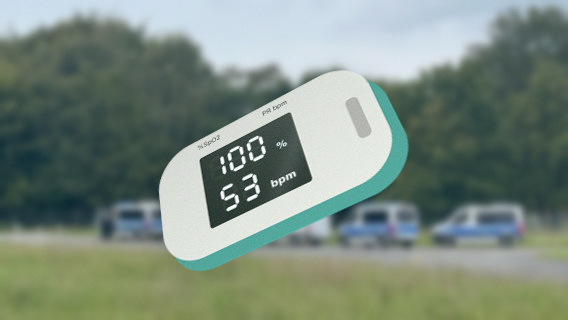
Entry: 100 %
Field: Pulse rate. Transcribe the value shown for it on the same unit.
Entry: 53 bpm
